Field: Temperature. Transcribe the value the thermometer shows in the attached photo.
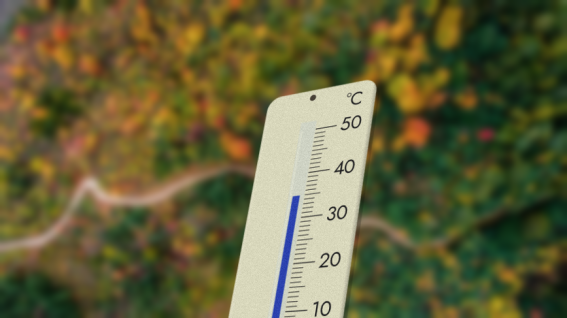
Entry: 35 °C
